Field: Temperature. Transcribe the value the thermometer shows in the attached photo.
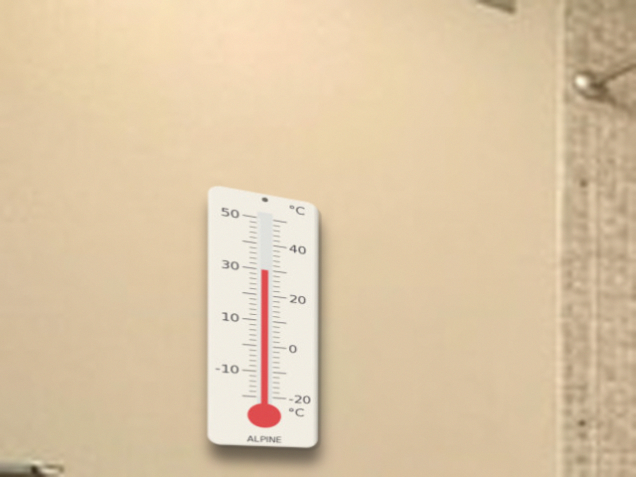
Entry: 30 °C
